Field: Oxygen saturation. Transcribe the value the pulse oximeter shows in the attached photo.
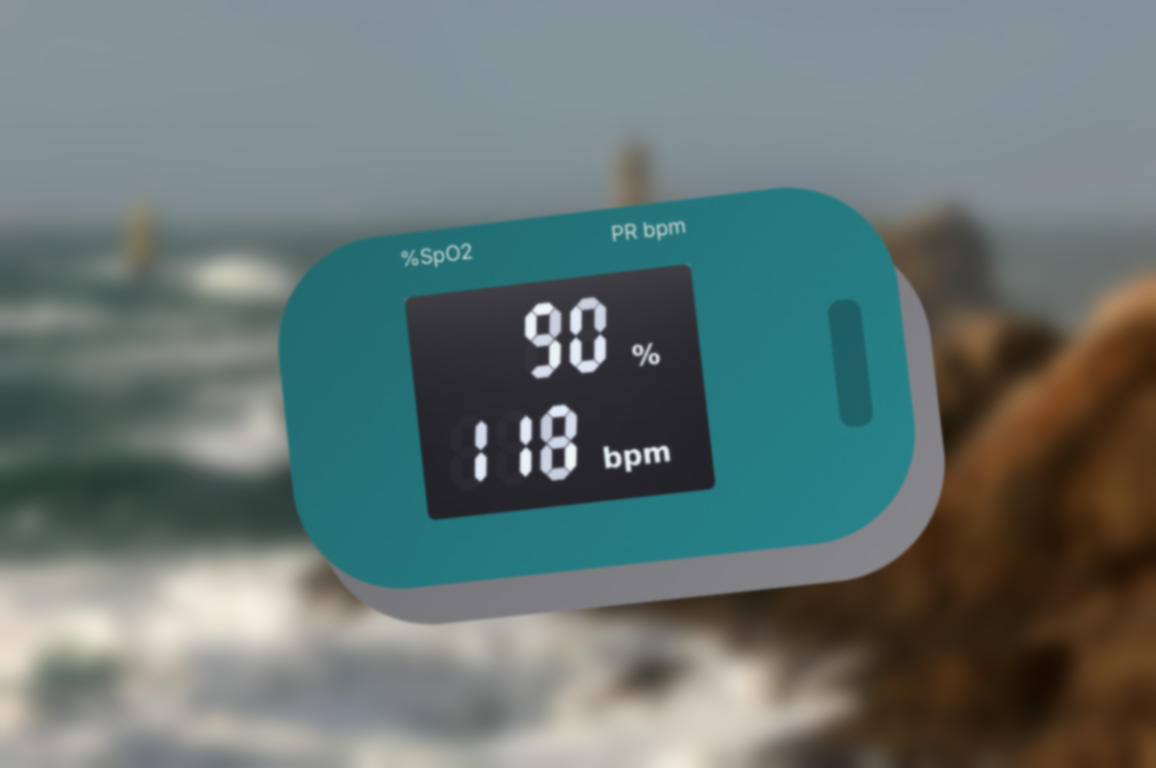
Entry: 90 %
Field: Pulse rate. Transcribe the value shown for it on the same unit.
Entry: 118 bpm
